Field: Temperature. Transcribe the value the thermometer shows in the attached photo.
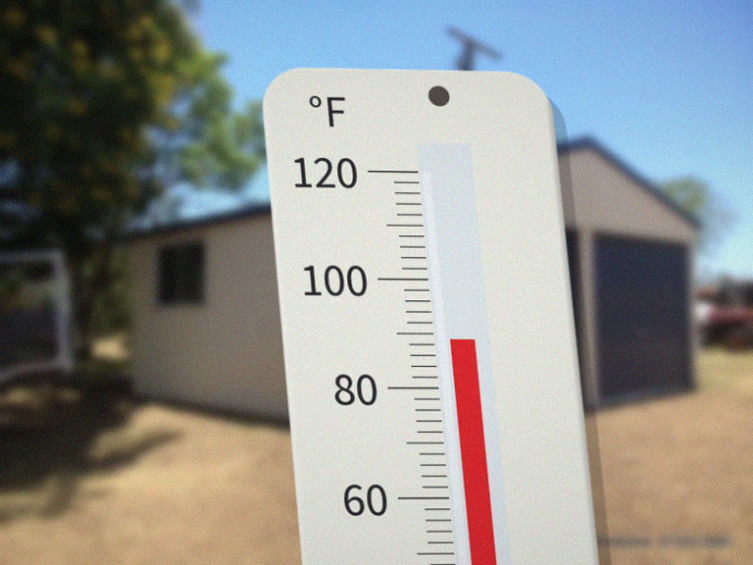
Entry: 89 °F
